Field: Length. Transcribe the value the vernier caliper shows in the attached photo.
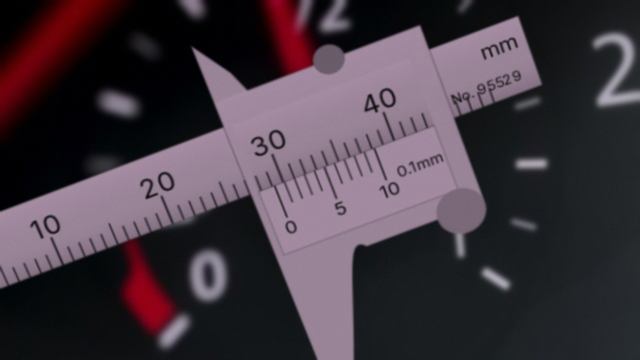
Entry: 29.2 mm
